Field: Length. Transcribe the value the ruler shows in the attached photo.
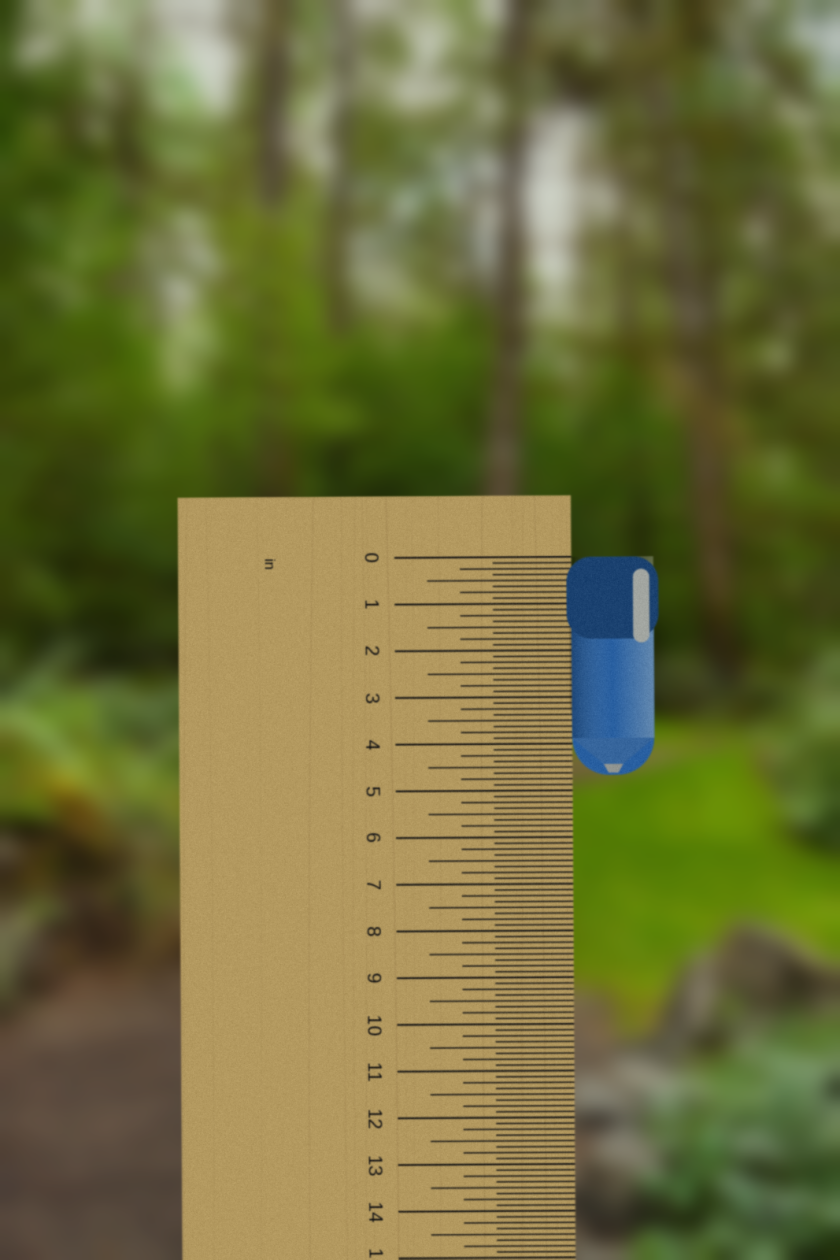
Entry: 4.625 in
